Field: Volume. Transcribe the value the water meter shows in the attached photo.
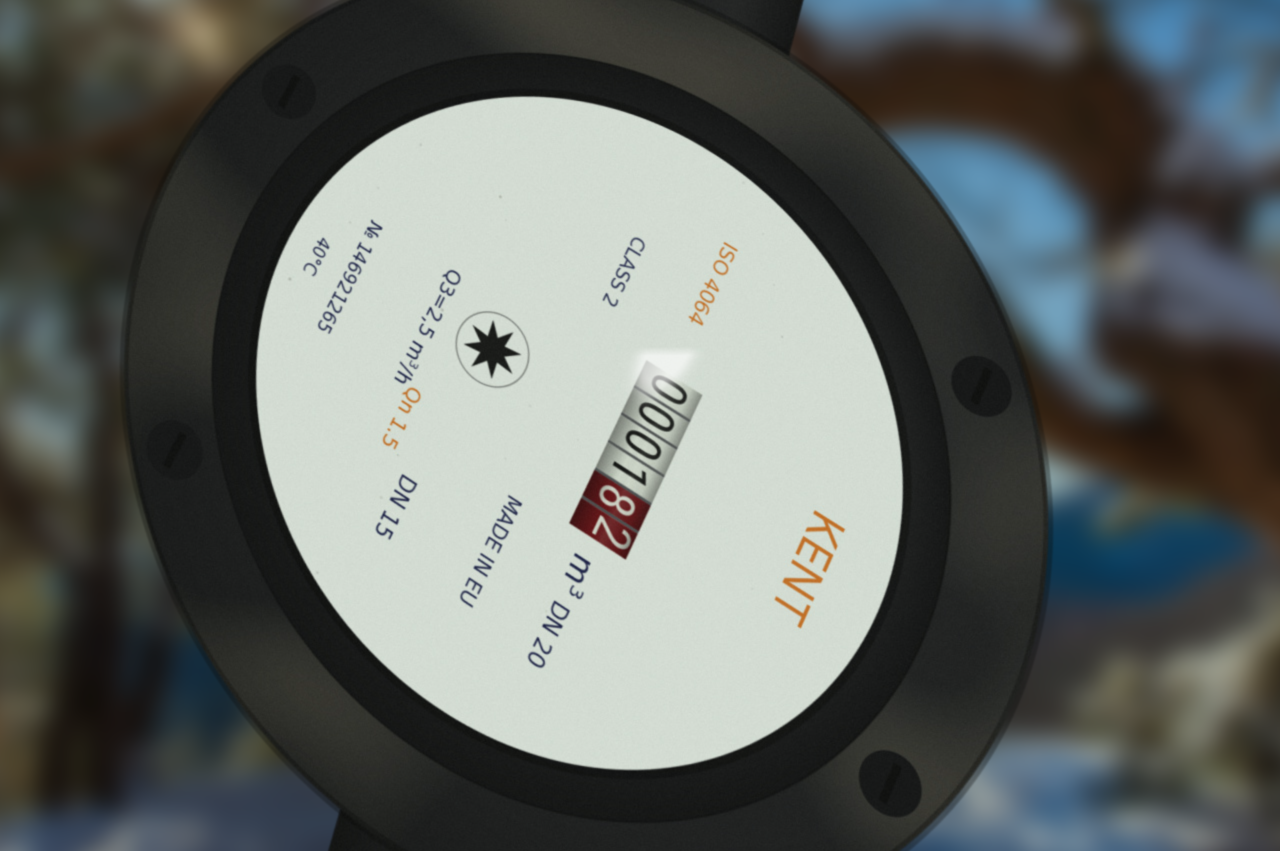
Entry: 1.82 m³
